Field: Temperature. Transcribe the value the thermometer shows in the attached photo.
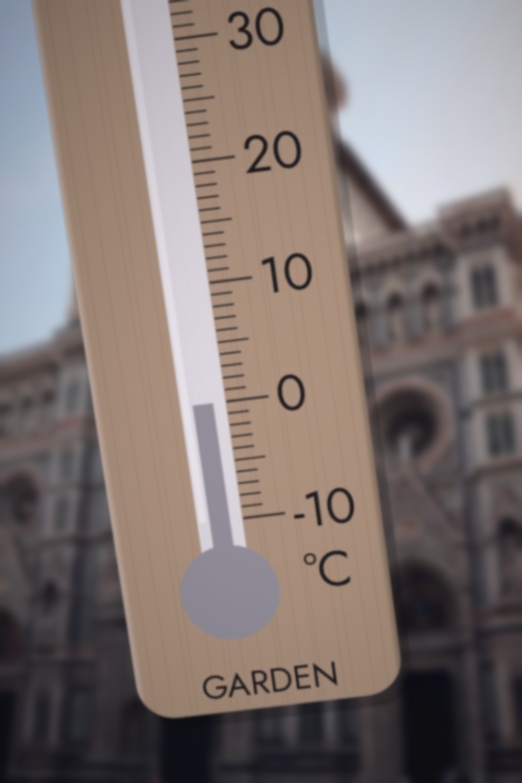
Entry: 0 °C
